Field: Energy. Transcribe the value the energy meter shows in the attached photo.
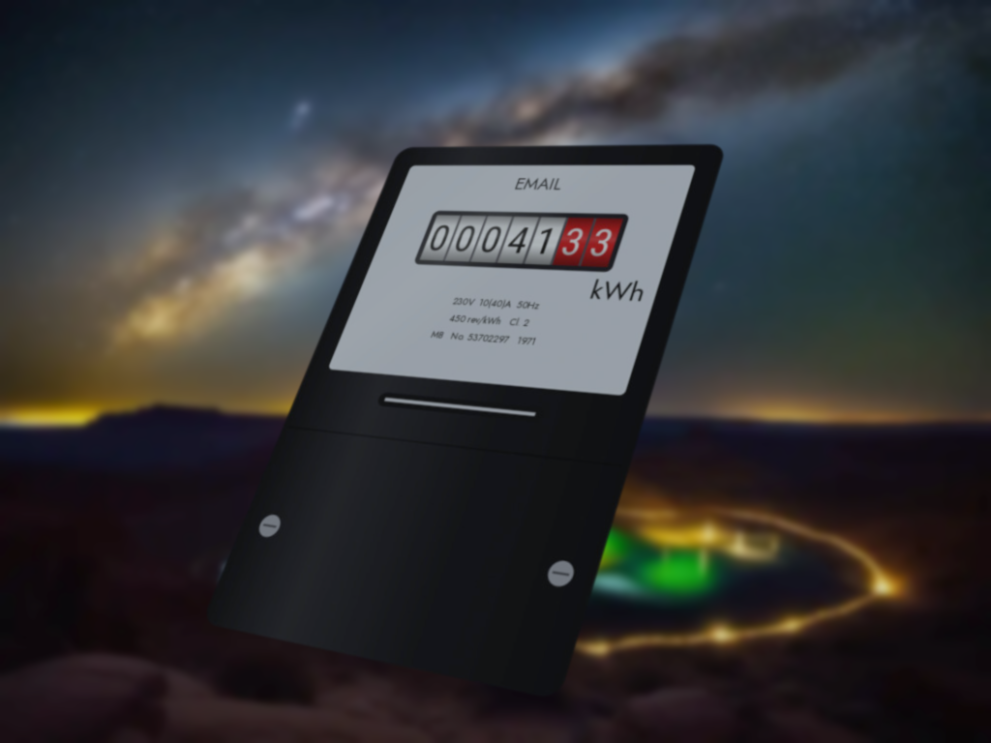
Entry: 41.33 kWh
